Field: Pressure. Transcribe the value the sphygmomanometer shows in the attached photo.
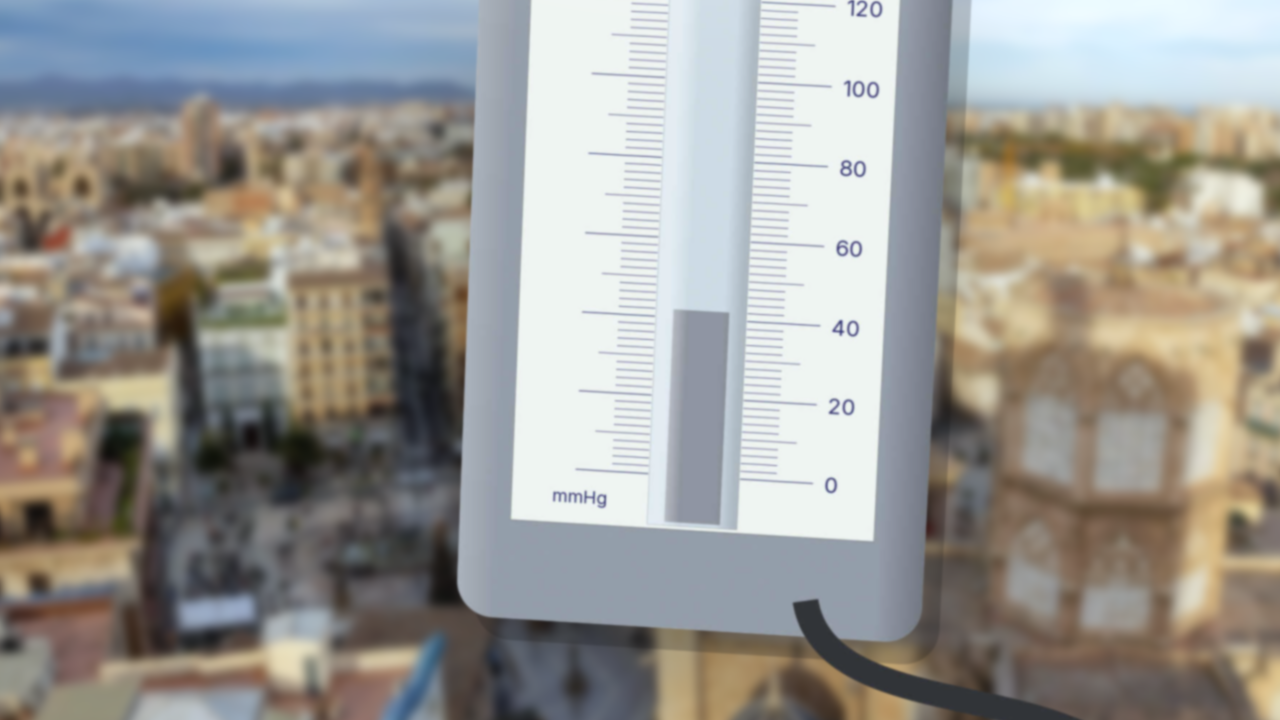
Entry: 42 mmHg
